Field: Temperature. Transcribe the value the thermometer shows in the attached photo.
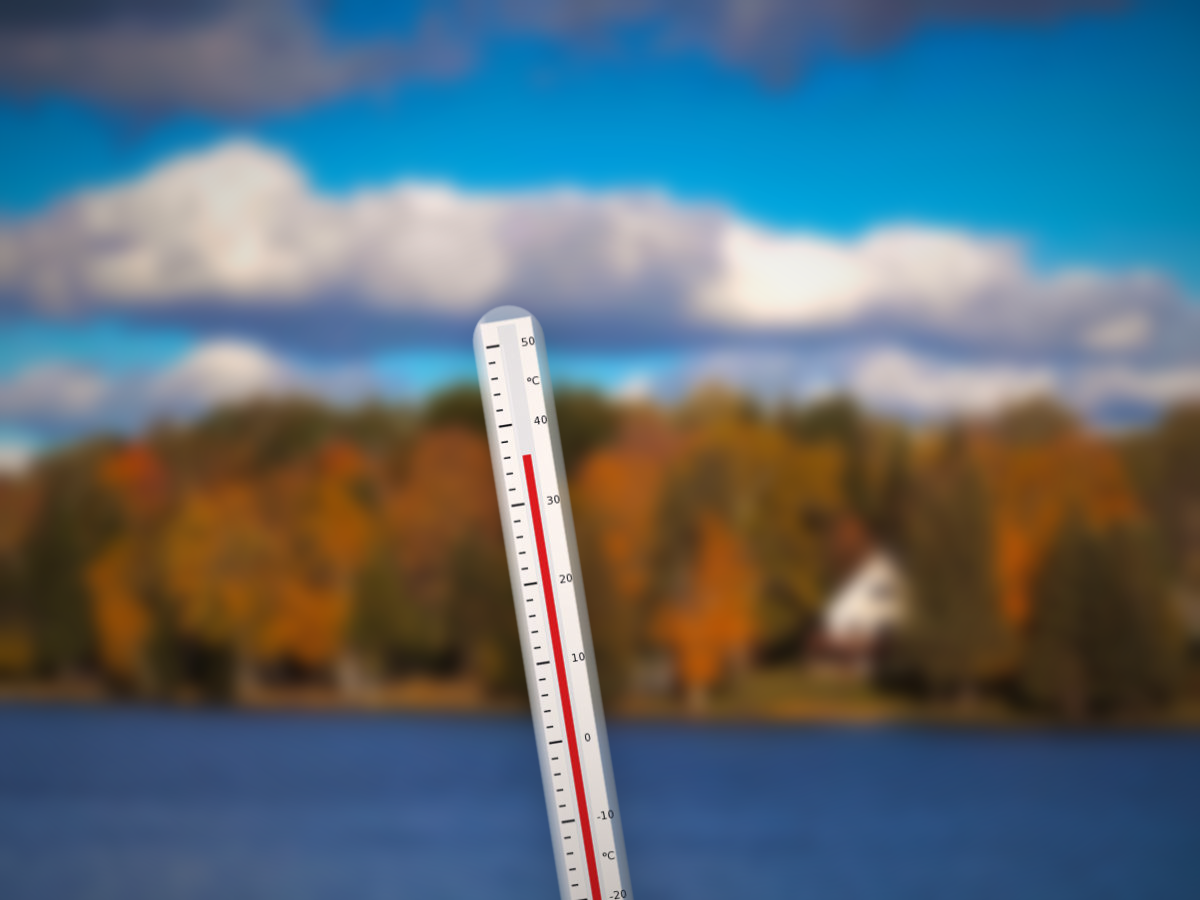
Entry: 36 °C
